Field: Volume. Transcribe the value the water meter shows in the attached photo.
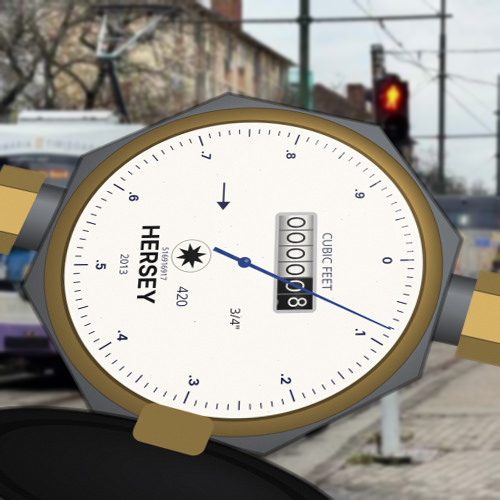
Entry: 8.08 ft³
